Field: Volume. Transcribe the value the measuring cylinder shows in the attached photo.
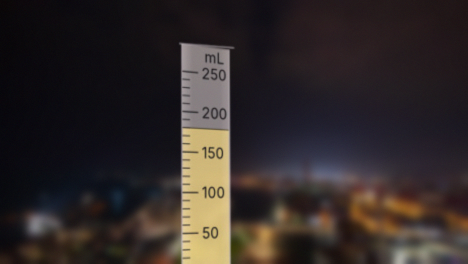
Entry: 180 mL
